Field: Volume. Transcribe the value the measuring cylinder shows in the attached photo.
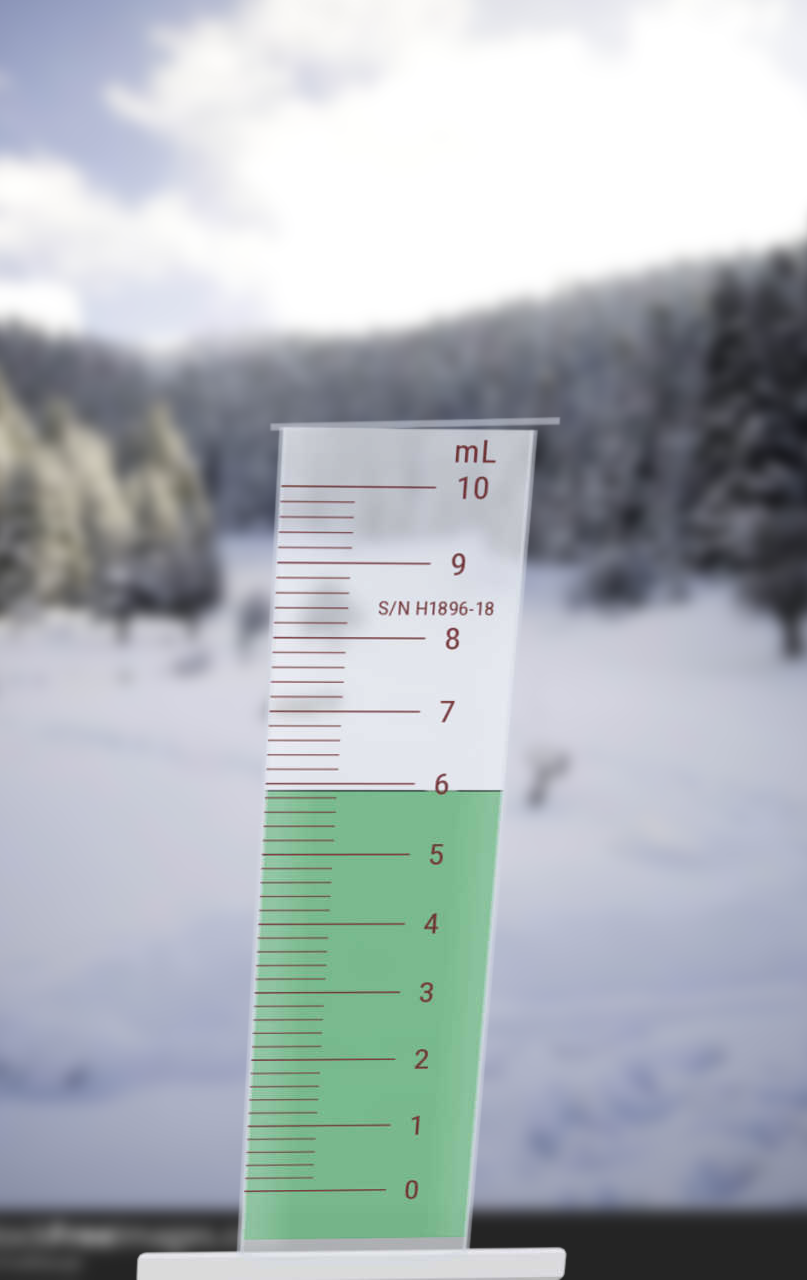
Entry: 5.9 mL
